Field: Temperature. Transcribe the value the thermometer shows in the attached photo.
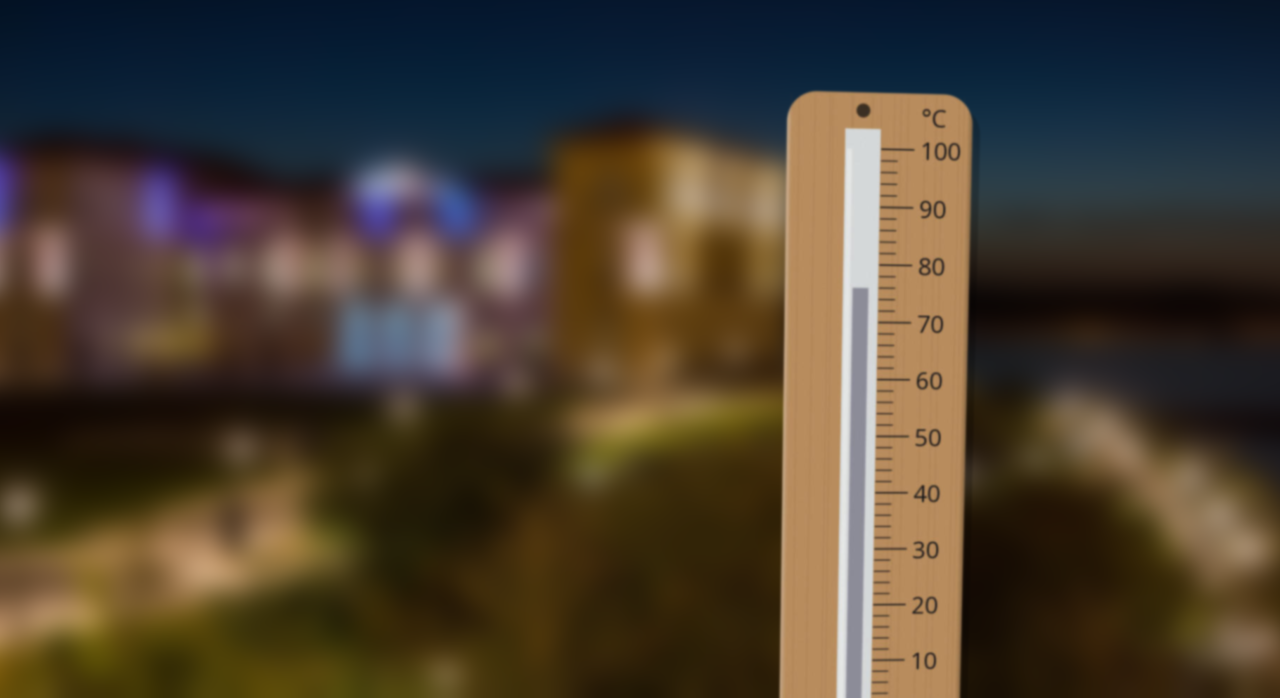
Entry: 76 °C
